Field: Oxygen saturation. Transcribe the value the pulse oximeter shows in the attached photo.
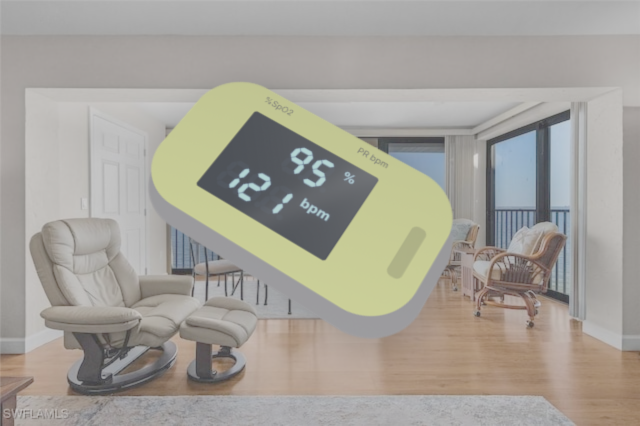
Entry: 95 %
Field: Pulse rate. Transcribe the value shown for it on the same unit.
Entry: 121 bpm
